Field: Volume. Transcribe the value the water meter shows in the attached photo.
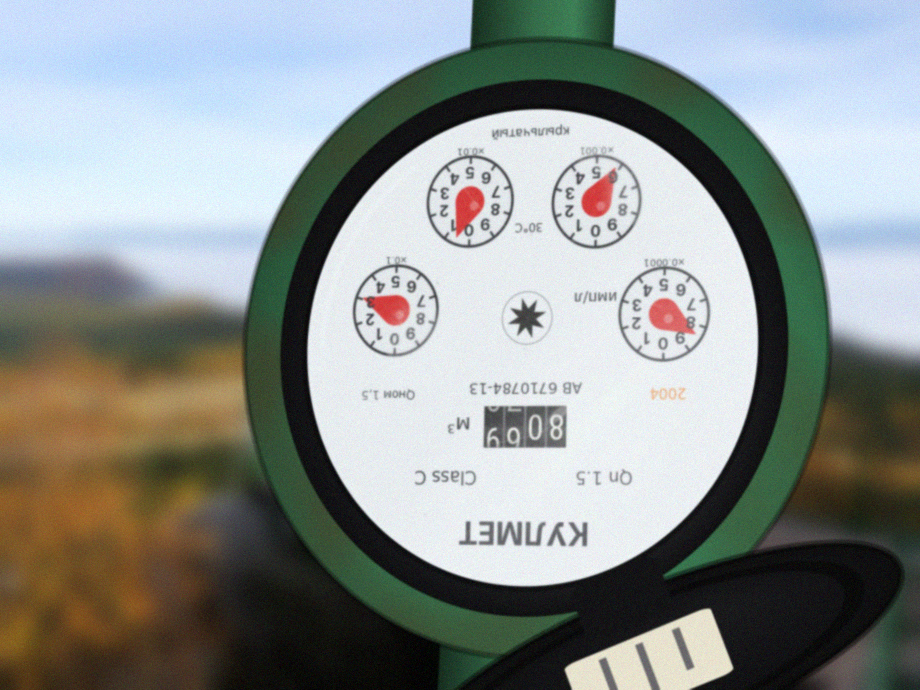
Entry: 8069.3058 m³
